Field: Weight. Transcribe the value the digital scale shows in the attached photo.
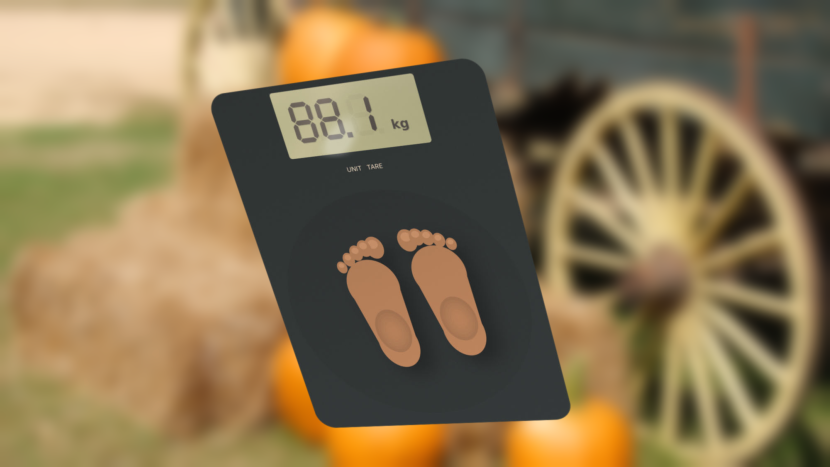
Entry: 88.1 kg
